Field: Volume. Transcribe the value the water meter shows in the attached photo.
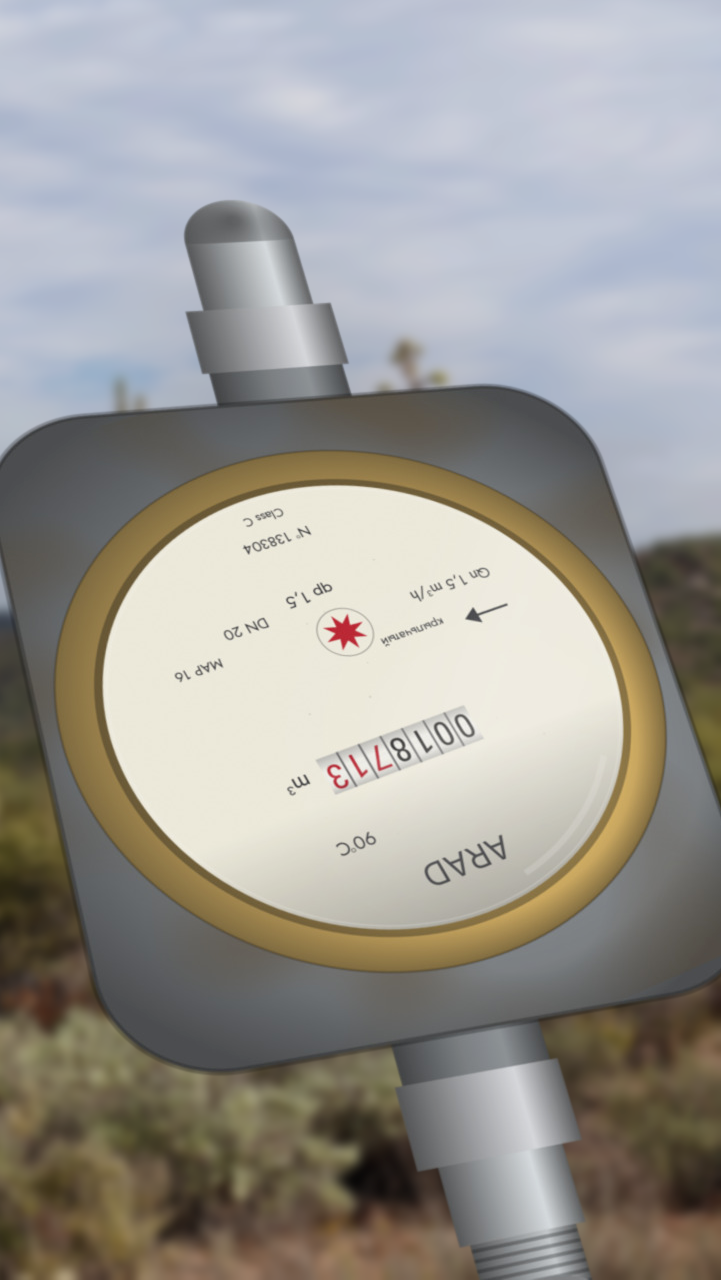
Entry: 18.713 m³
